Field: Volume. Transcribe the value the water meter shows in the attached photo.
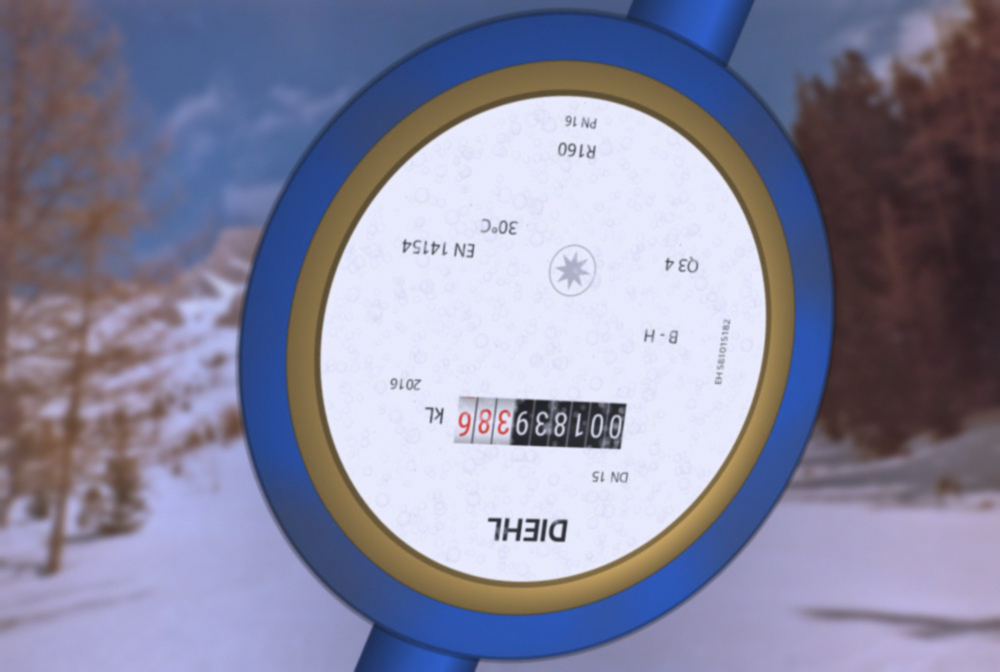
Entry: 1839.386 kL
